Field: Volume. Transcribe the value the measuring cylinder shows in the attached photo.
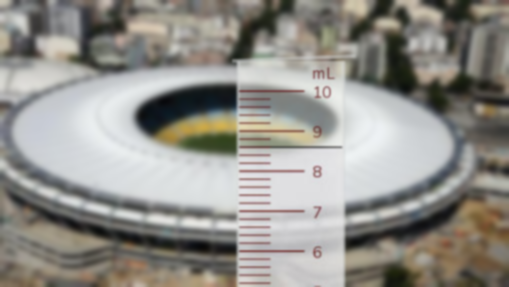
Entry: 8.6 mL
